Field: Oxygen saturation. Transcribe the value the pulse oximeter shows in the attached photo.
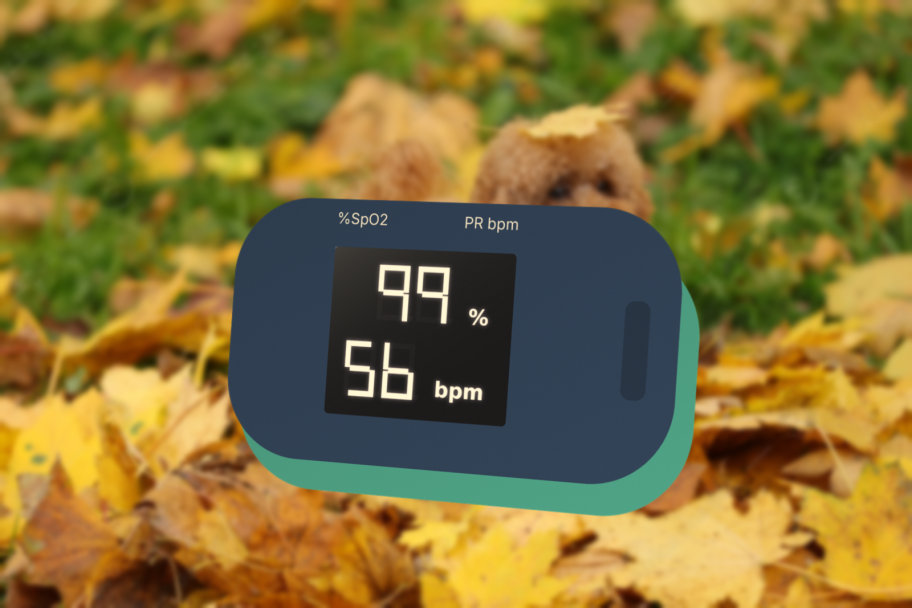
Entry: 99 %
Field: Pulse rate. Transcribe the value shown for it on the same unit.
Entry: 56 bpm
